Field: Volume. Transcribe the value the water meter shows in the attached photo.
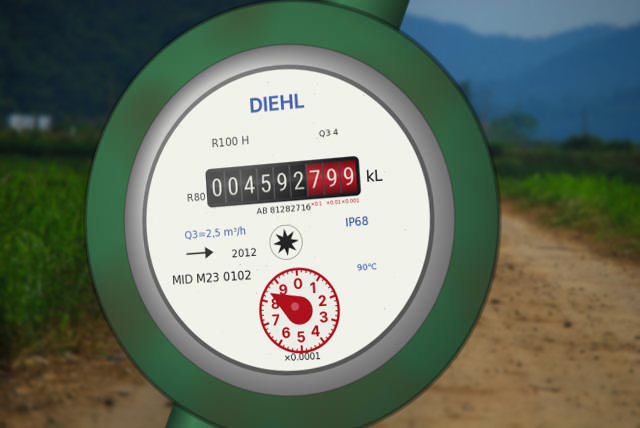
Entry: 4592.7998 kL
